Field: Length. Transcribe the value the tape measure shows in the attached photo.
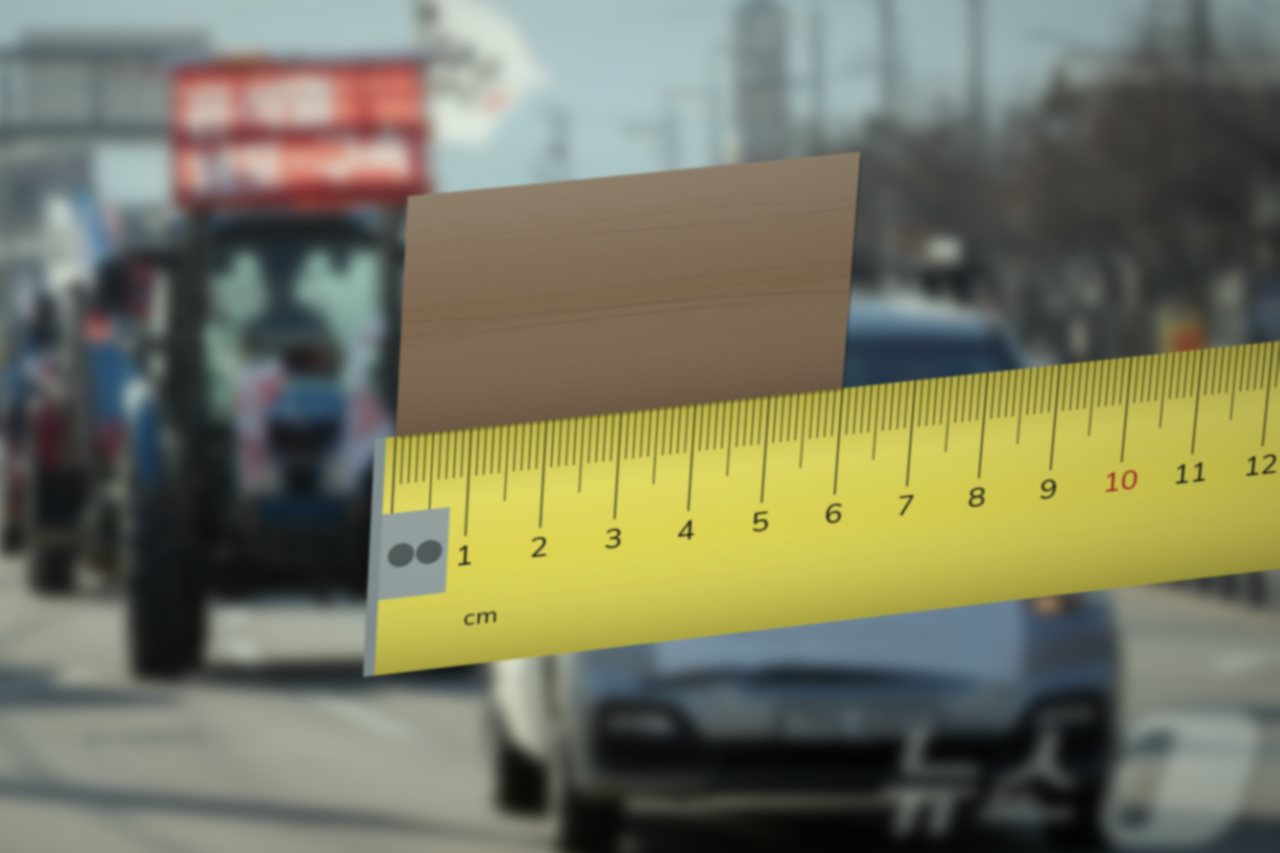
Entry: 6 cm
